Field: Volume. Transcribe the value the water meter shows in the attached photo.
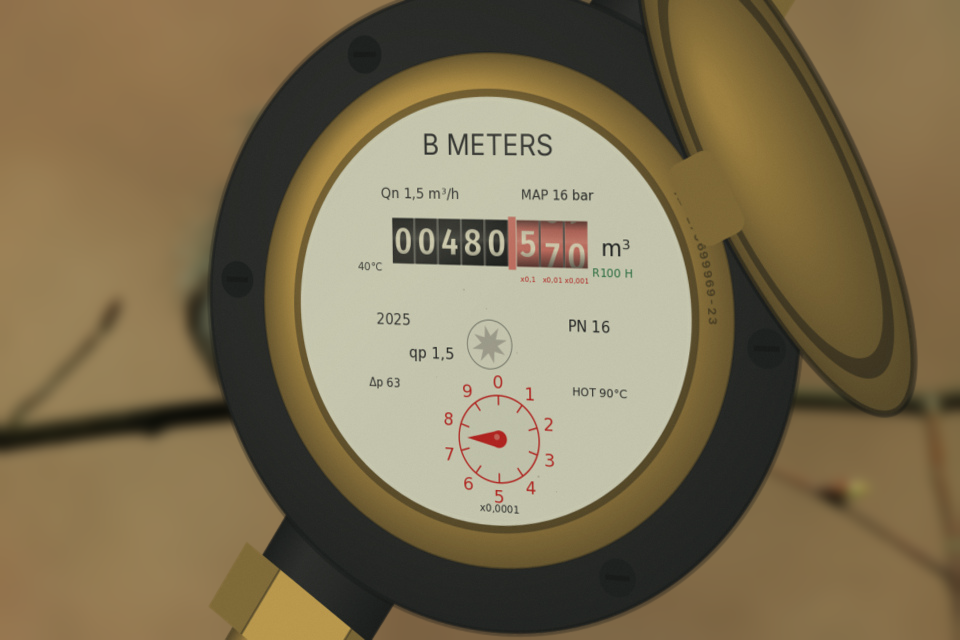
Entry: 480.5697 m³
